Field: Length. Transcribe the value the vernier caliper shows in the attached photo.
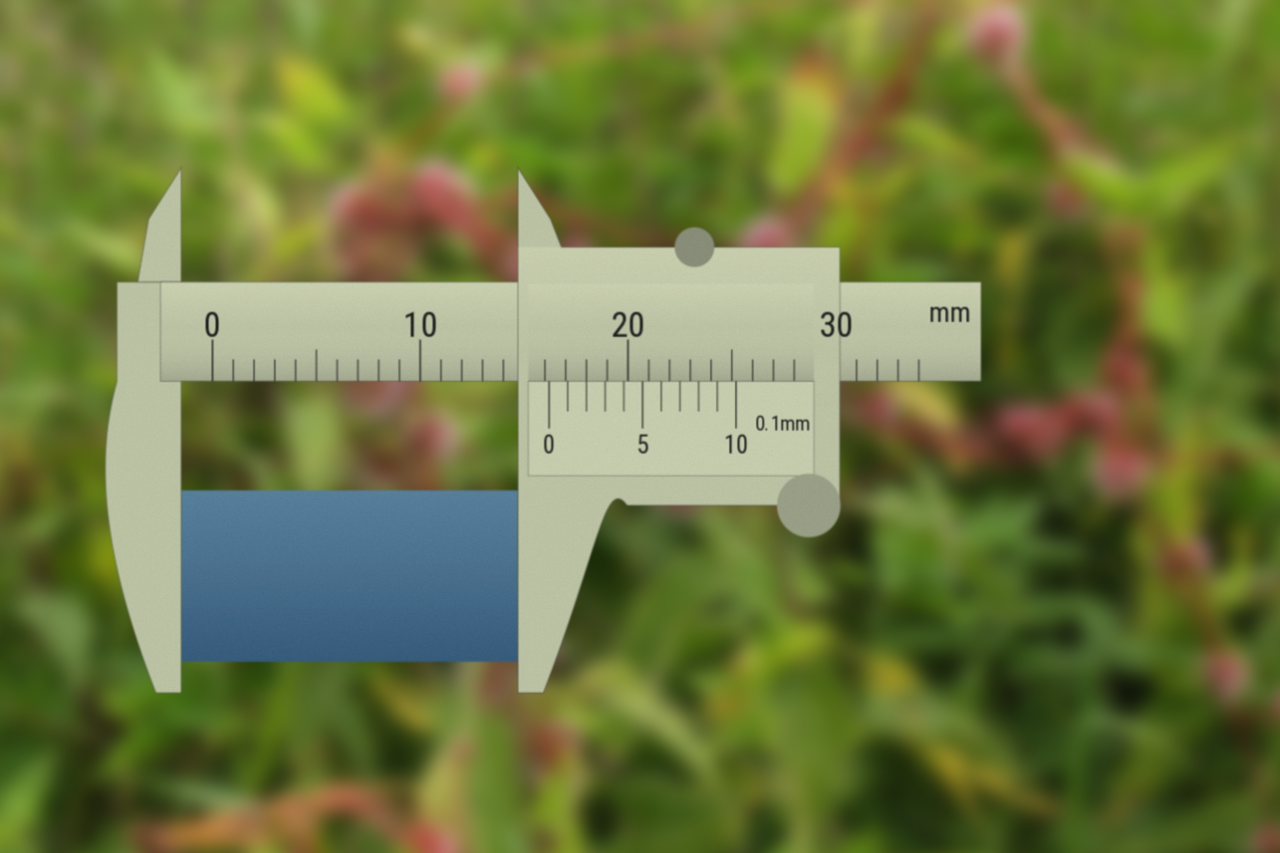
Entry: 16.2 mm
